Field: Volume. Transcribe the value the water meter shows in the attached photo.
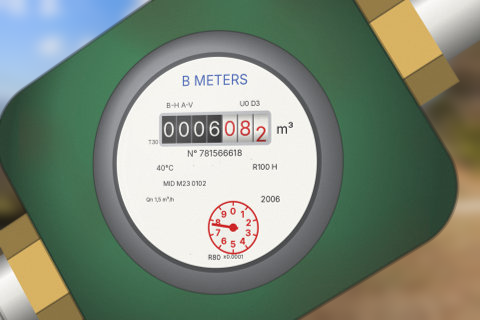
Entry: 6.0817 m³
